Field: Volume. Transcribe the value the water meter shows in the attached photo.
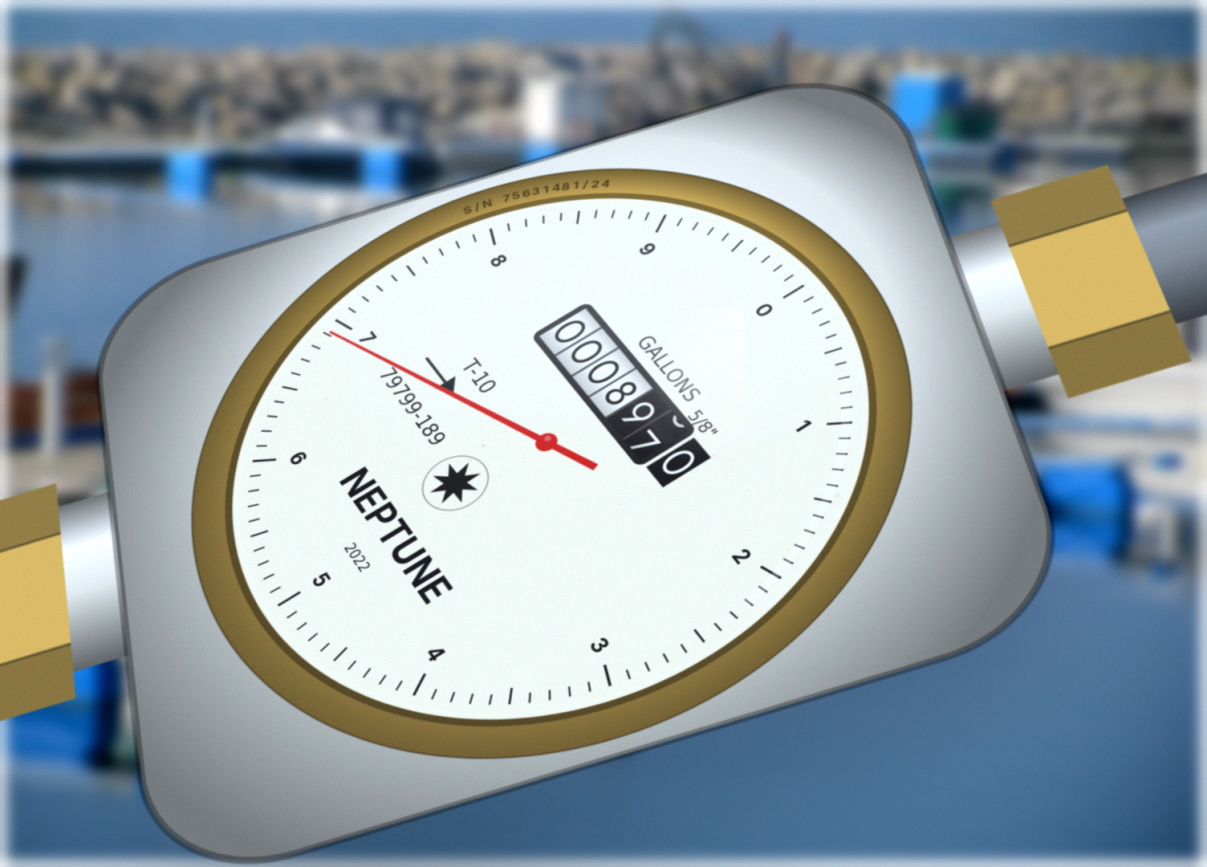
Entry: 8966.9 gal
